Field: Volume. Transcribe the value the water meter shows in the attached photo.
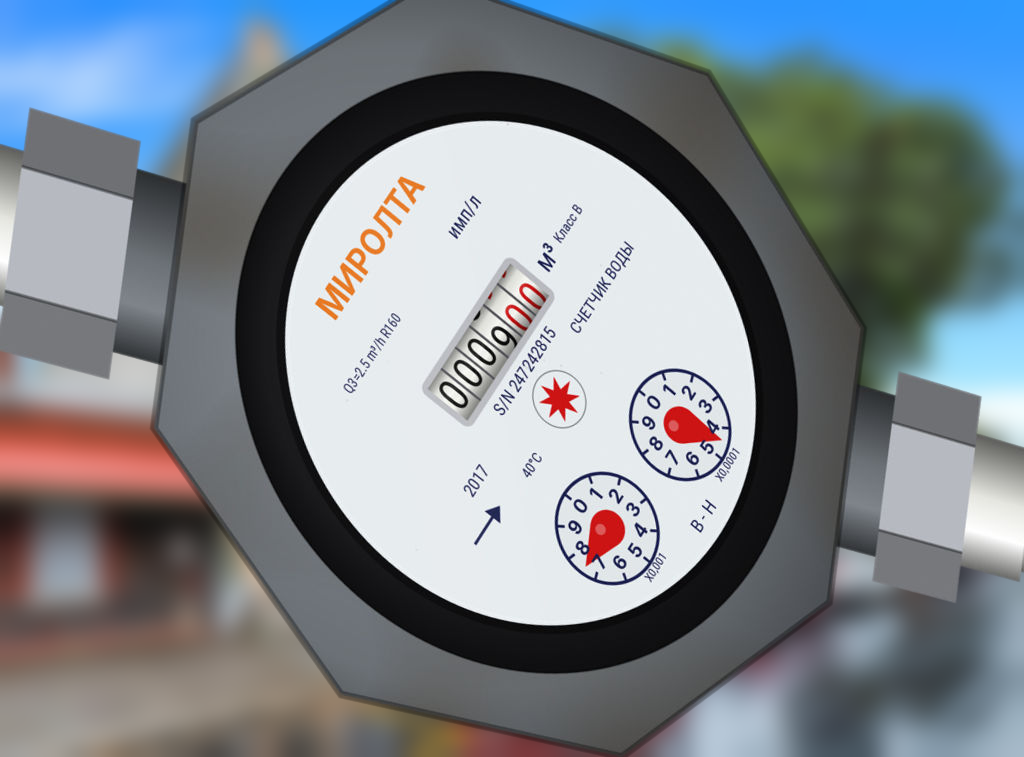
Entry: 8.9974 m³
